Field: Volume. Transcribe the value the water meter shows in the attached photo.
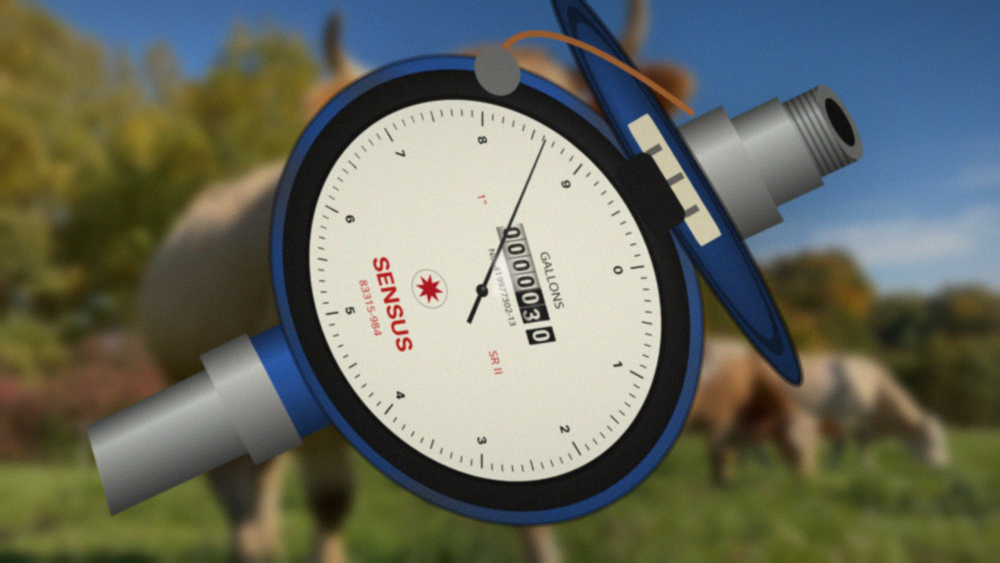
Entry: 28.6 gal
